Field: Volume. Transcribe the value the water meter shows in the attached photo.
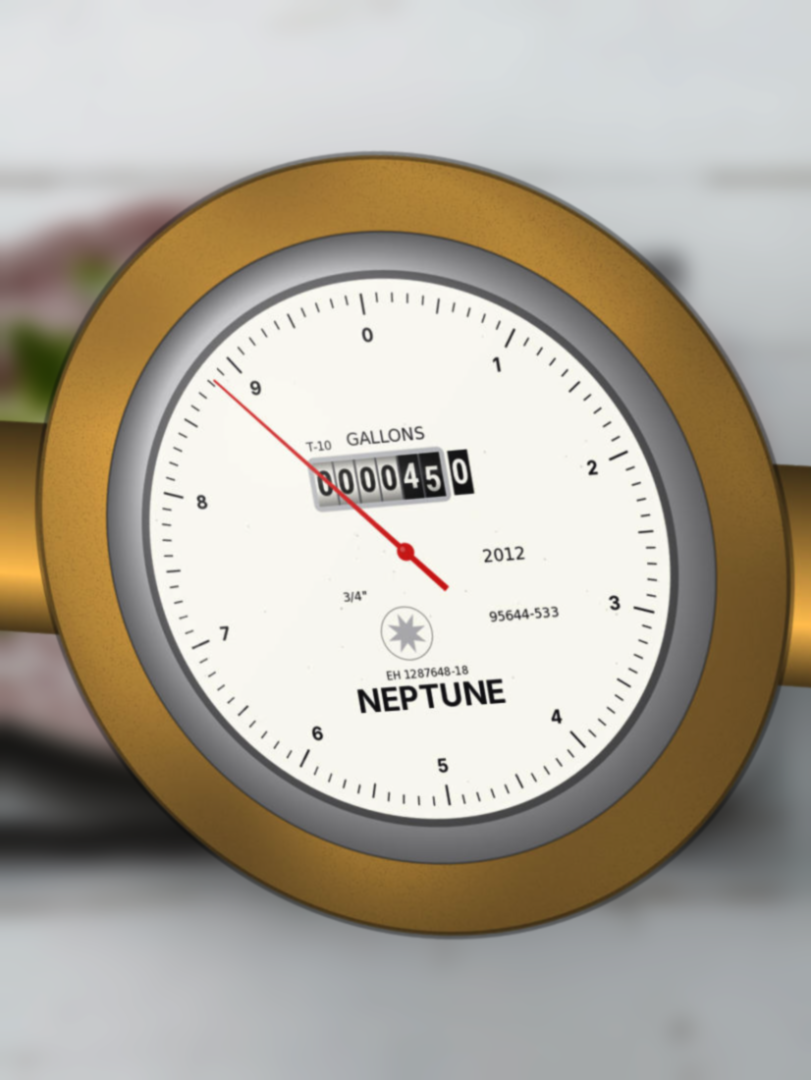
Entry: 448.8 gal
